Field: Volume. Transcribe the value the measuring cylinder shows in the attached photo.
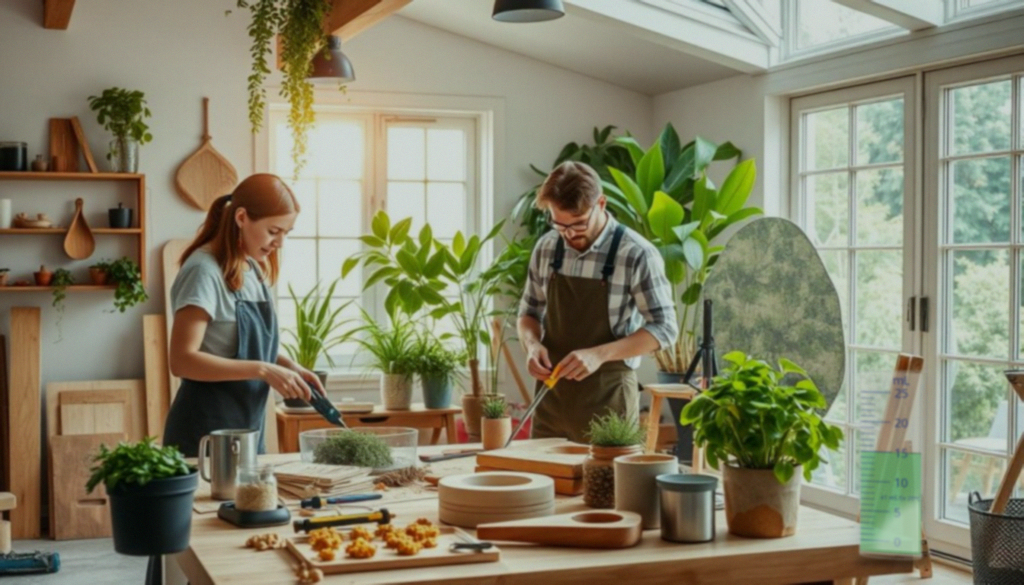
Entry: 15 mL
